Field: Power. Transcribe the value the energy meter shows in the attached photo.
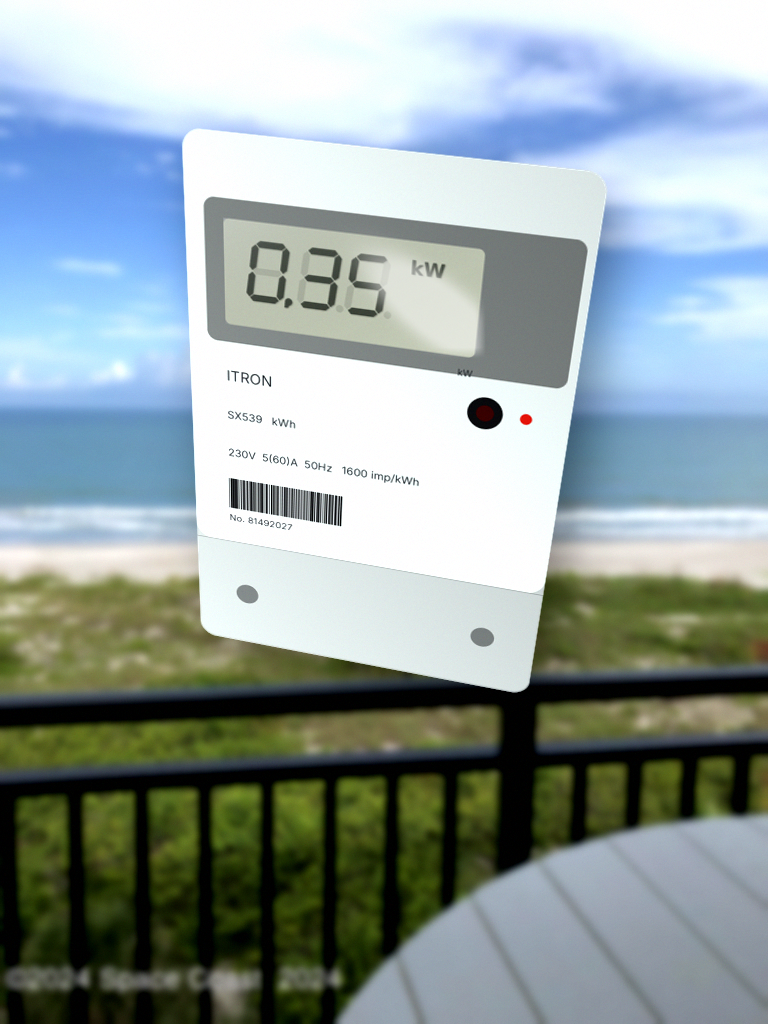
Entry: 0.35 kW
